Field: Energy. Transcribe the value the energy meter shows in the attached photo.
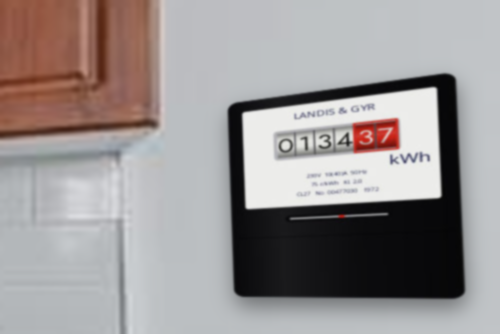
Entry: 134.37 kWh
